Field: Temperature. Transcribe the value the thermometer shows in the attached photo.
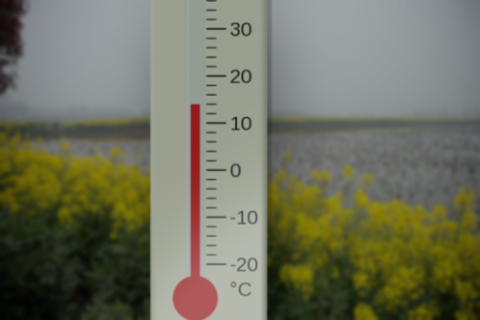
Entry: 14 °C
